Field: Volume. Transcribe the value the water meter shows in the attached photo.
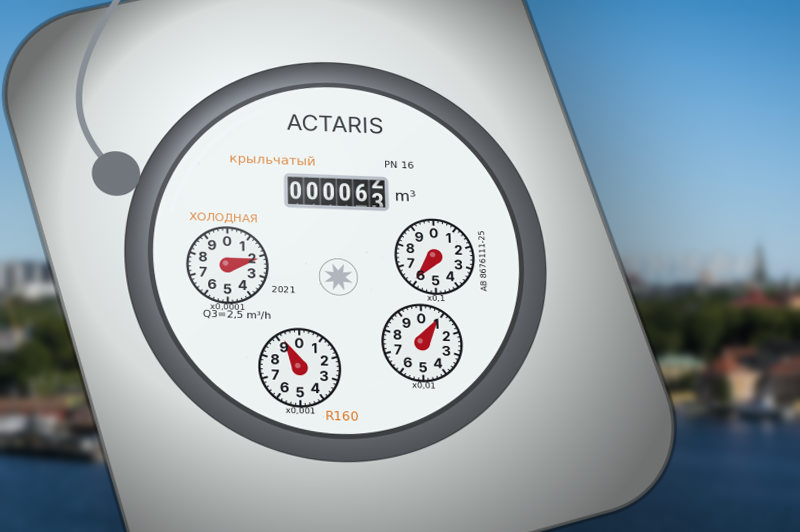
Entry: 62.6092 m³
